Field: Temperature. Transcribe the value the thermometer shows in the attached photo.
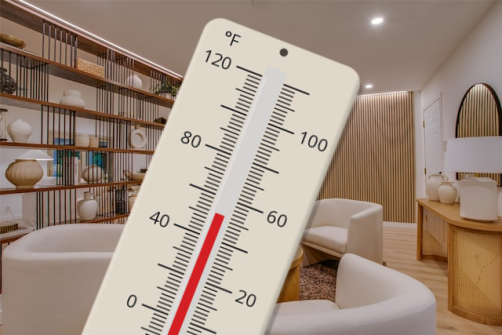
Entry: 52 °F
